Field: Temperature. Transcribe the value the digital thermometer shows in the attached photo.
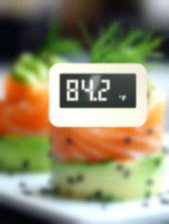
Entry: 84.2 °F
